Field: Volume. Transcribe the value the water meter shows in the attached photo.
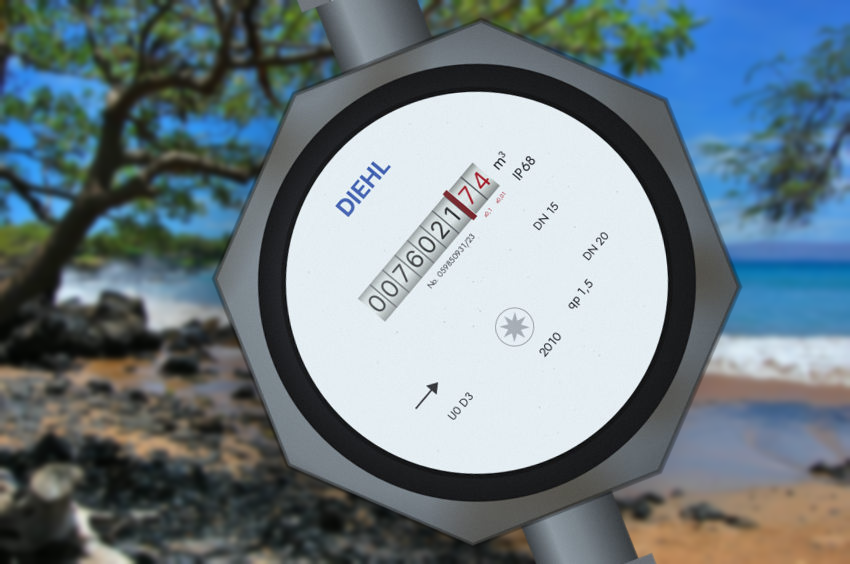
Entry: 76021.74 m³
